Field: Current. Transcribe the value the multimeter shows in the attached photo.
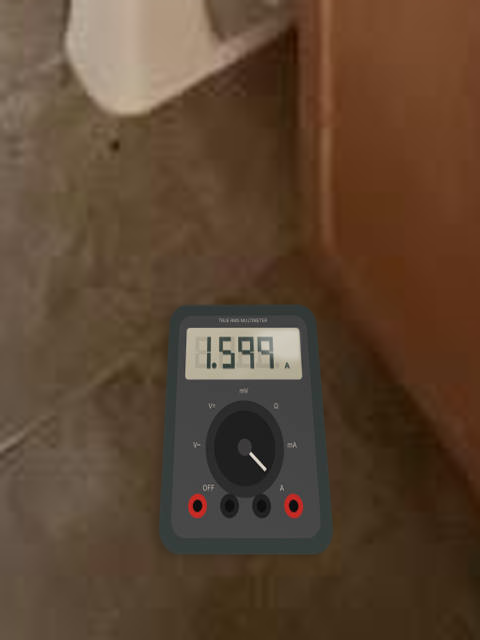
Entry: 1.599 A
